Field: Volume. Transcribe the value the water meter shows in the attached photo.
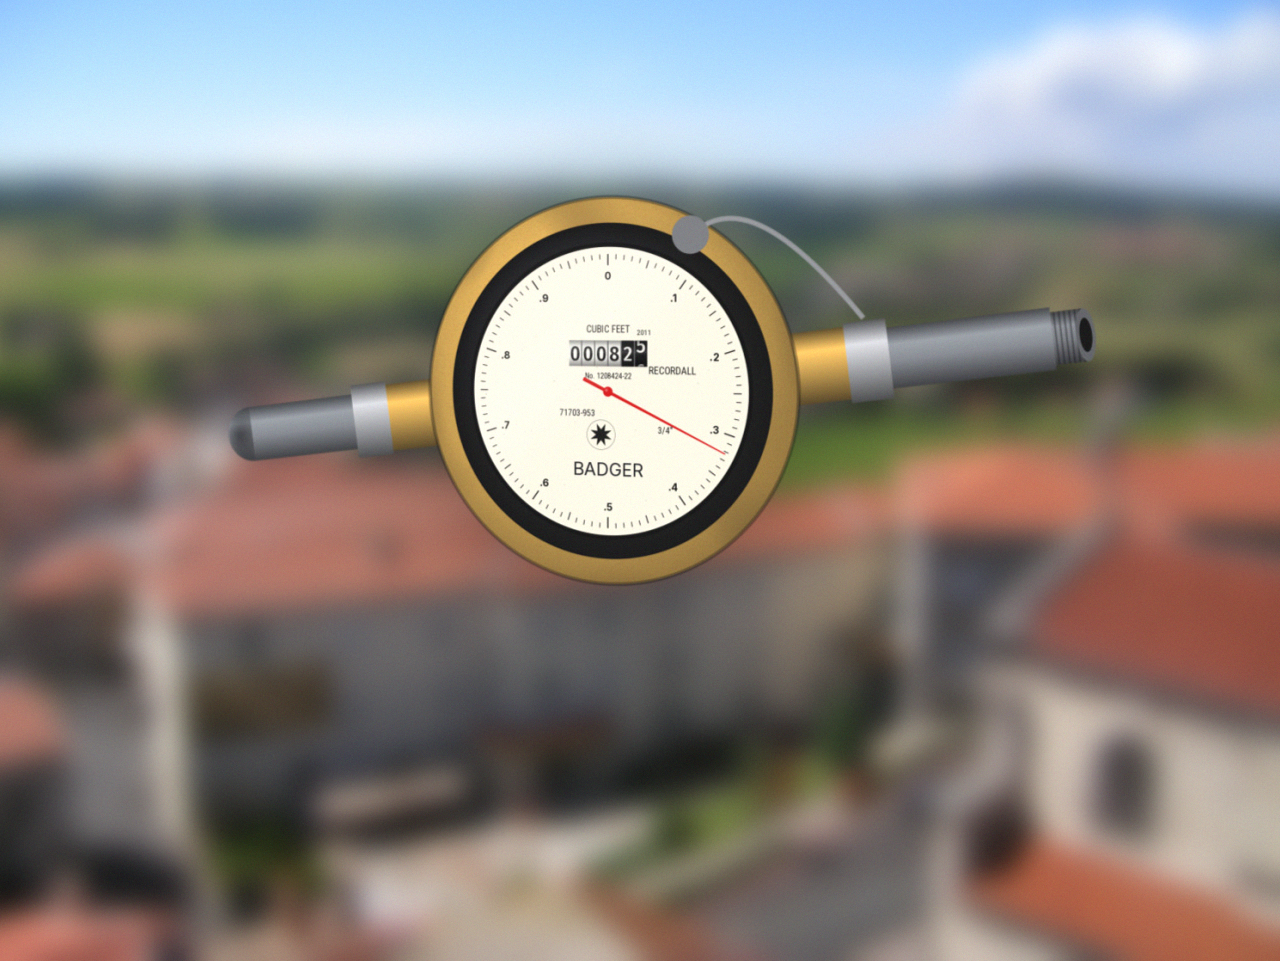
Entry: 825.32 ft³
